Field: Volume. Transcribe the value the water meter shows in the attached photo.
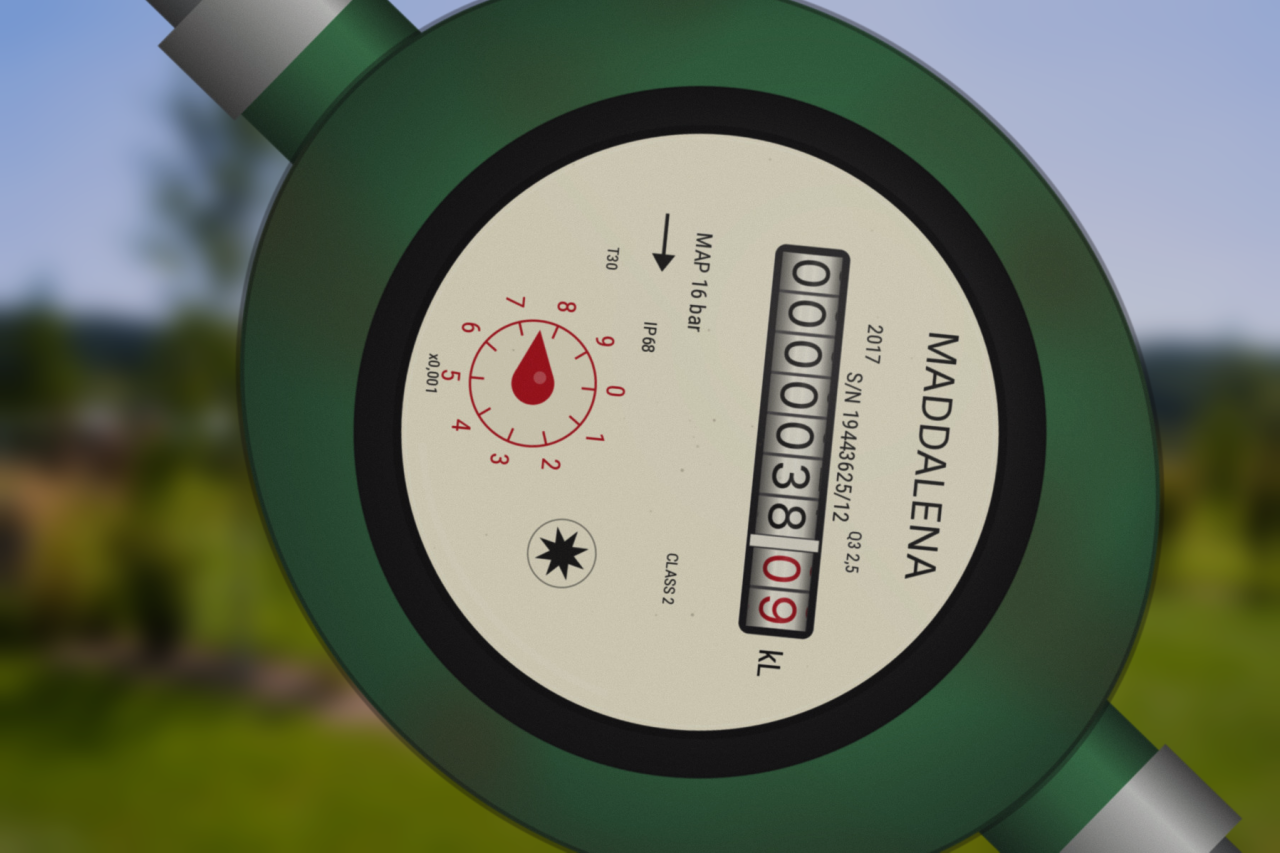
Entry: 38.097 kL
